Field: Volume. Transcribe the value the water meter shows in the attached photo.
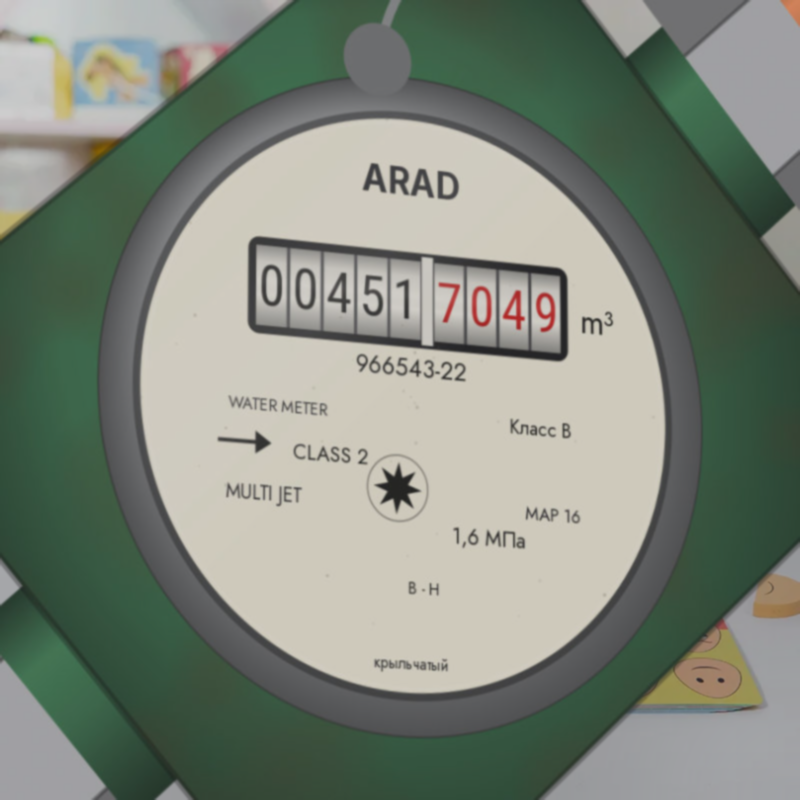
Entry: 451.7049 m³
